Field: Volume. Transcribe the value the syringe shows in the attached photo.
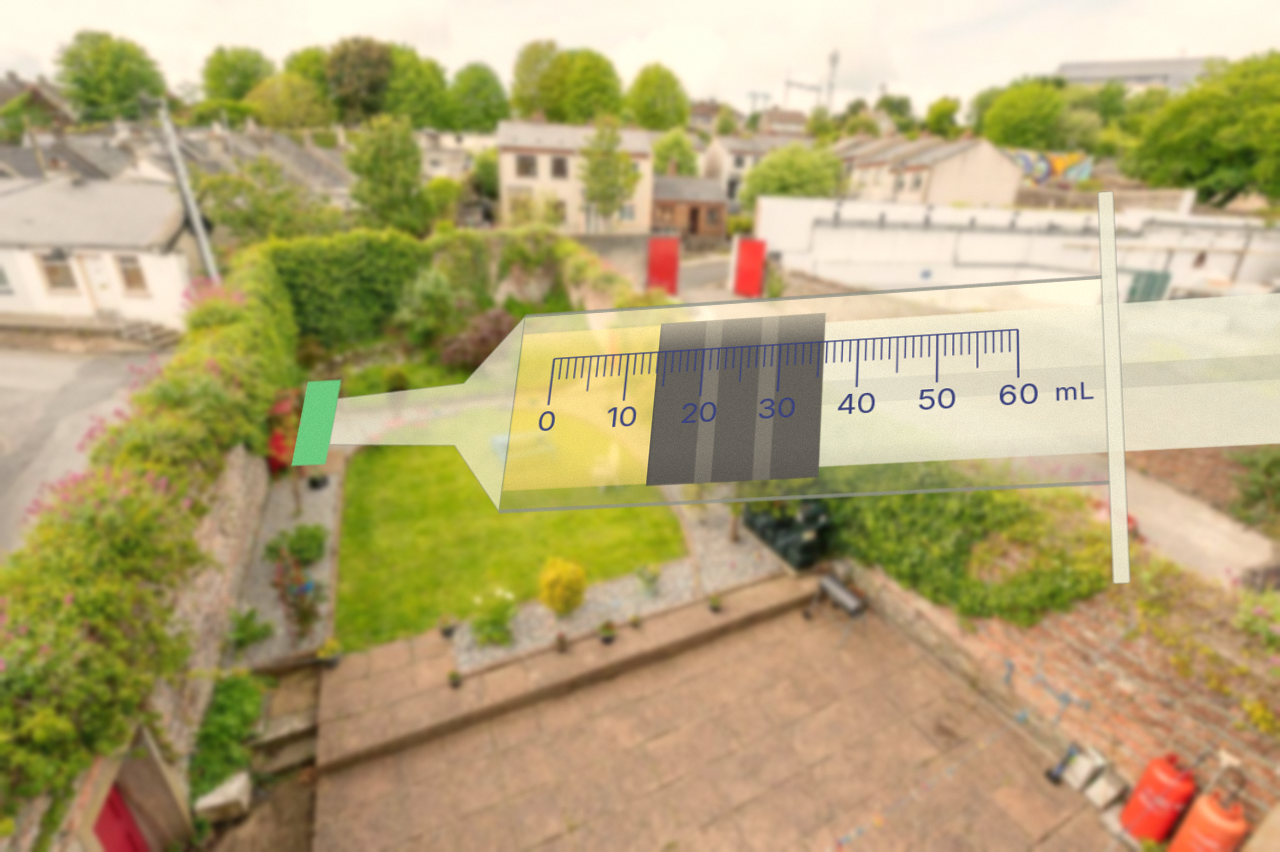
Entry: 14 mL
